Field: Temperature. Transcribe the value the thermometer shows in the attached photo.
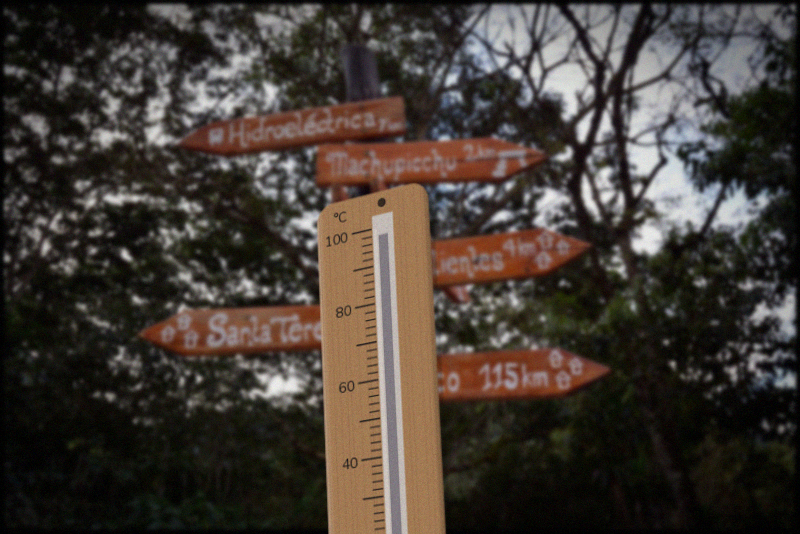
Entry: 98 °C
